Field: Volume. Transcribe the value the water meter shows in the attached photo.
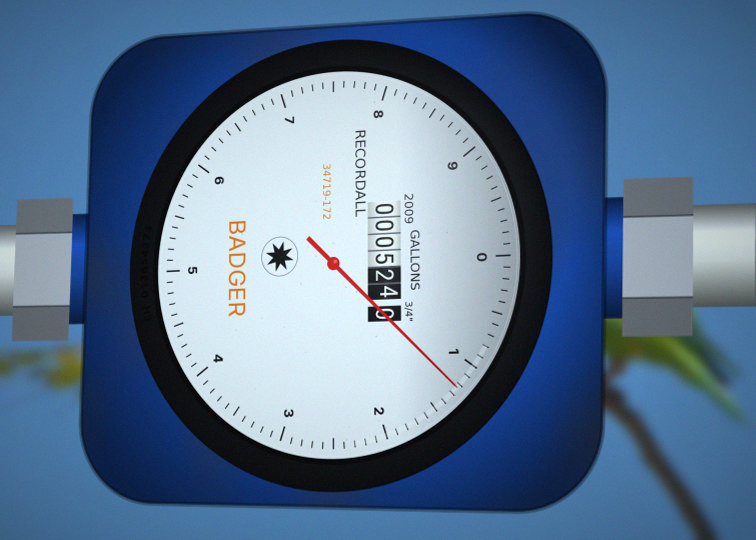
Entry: 5241.2 gal
